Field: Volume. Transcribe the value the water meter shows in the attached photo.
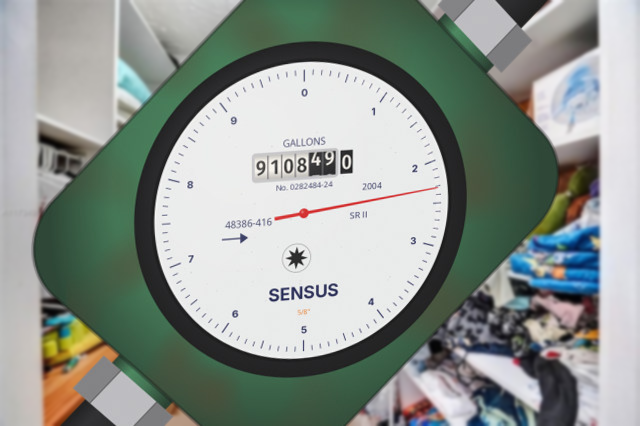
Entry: 9108492.3 gal
